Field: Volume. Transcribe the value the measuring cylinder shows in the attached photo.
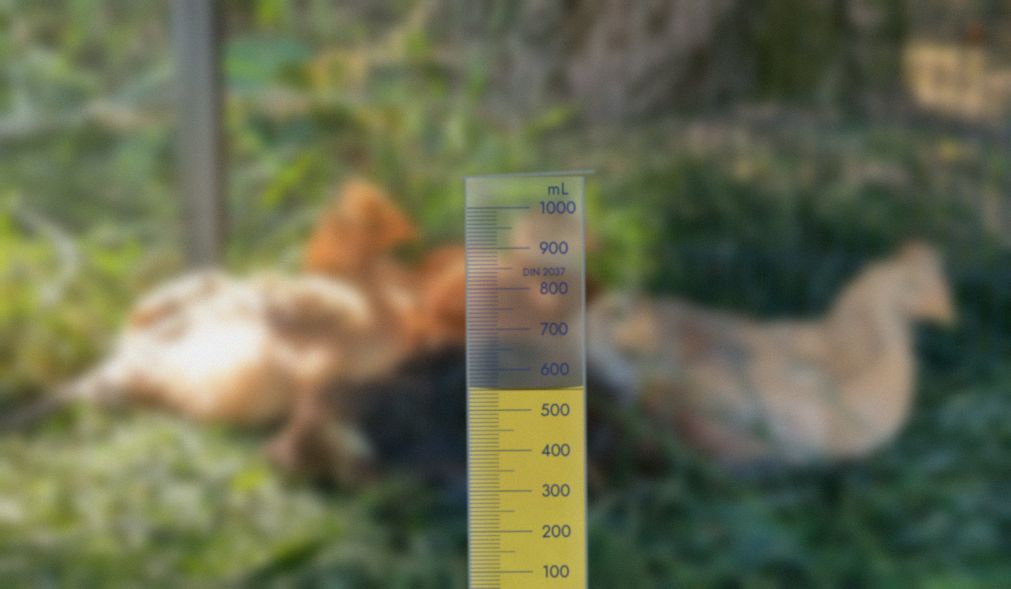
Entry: 550 mL
